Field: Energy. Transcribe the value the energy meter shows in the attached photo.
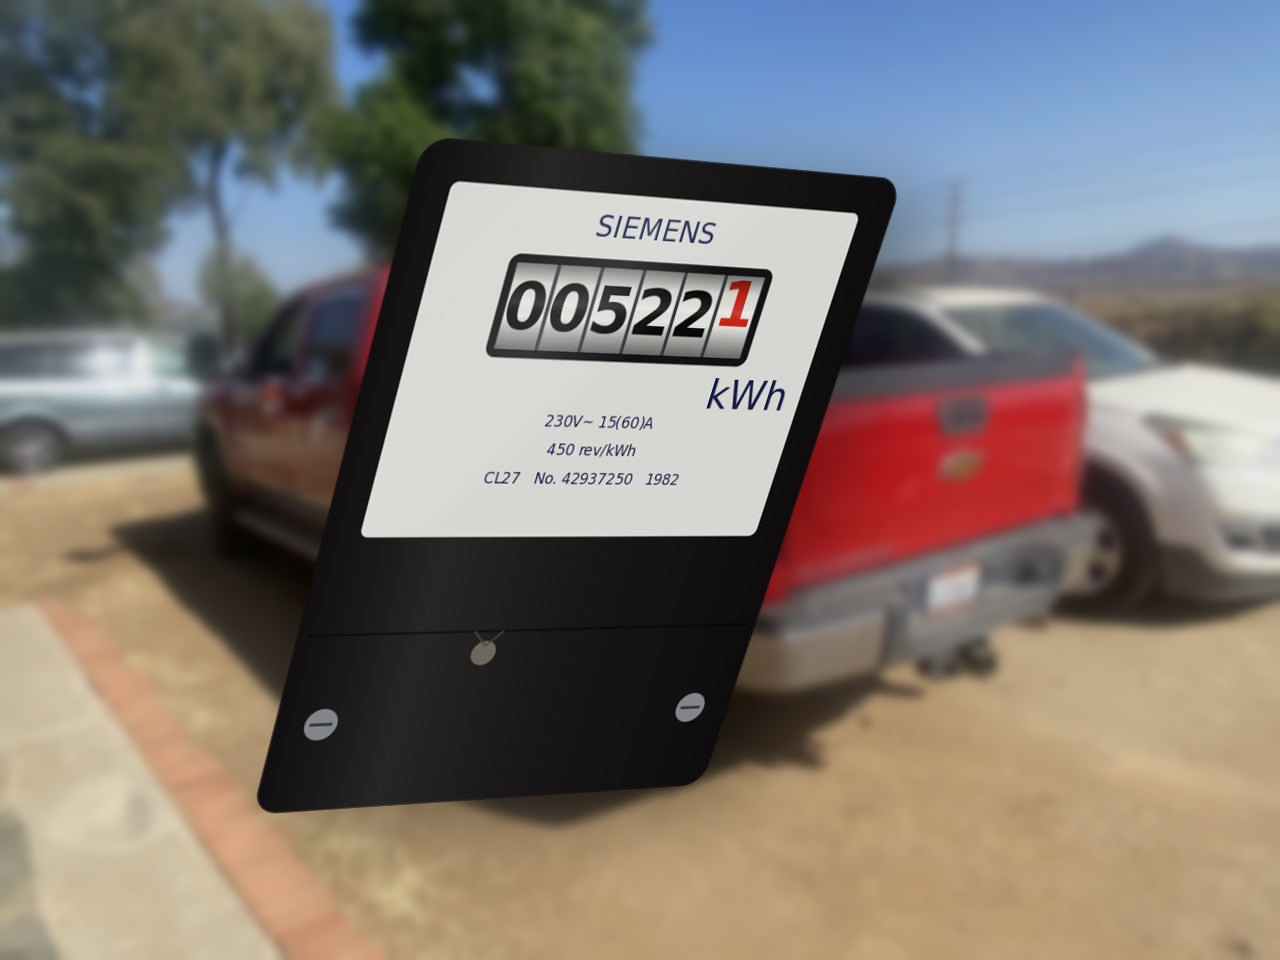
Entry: 522.1 kWh
